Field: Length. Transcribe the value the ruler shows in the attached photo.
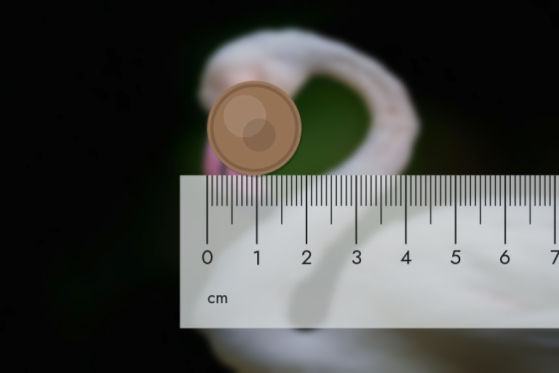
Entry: 1.9 cm
